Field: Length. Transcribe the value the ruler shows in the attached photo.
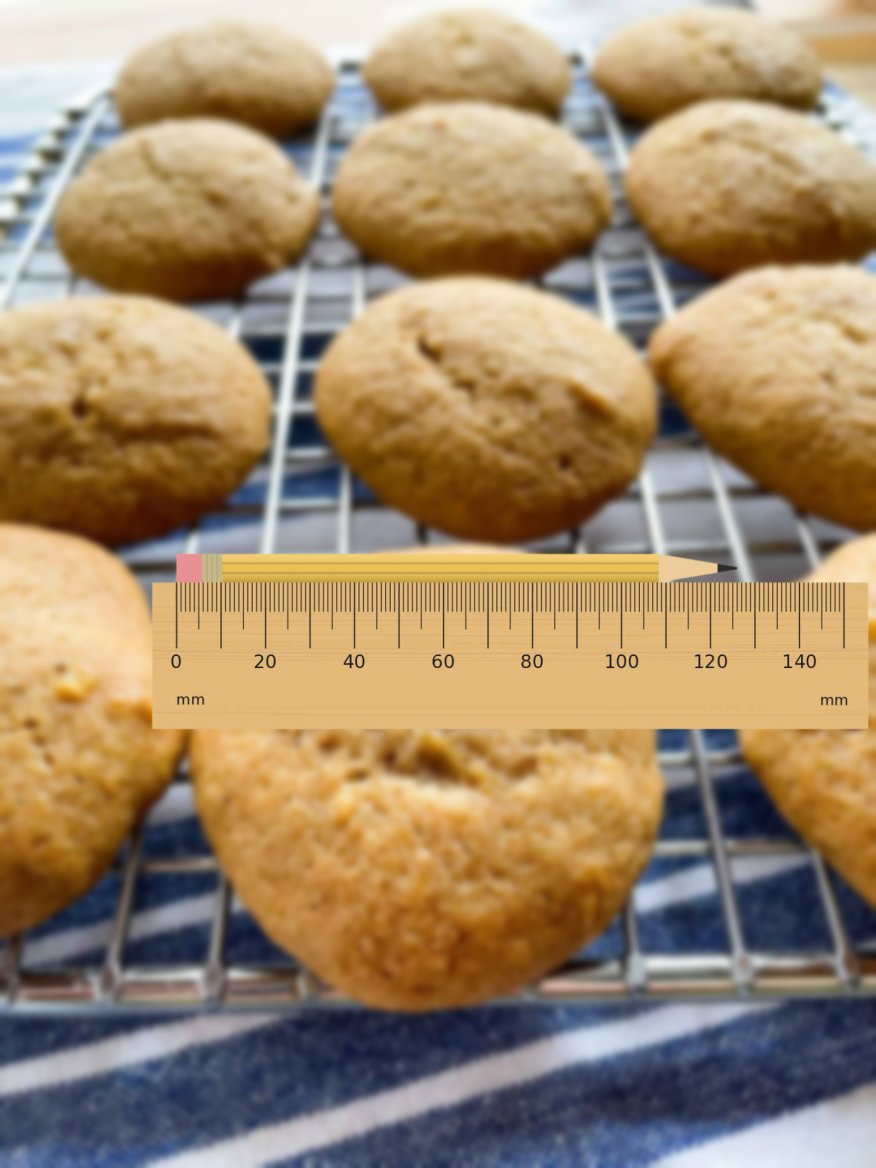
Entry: 126 mm
